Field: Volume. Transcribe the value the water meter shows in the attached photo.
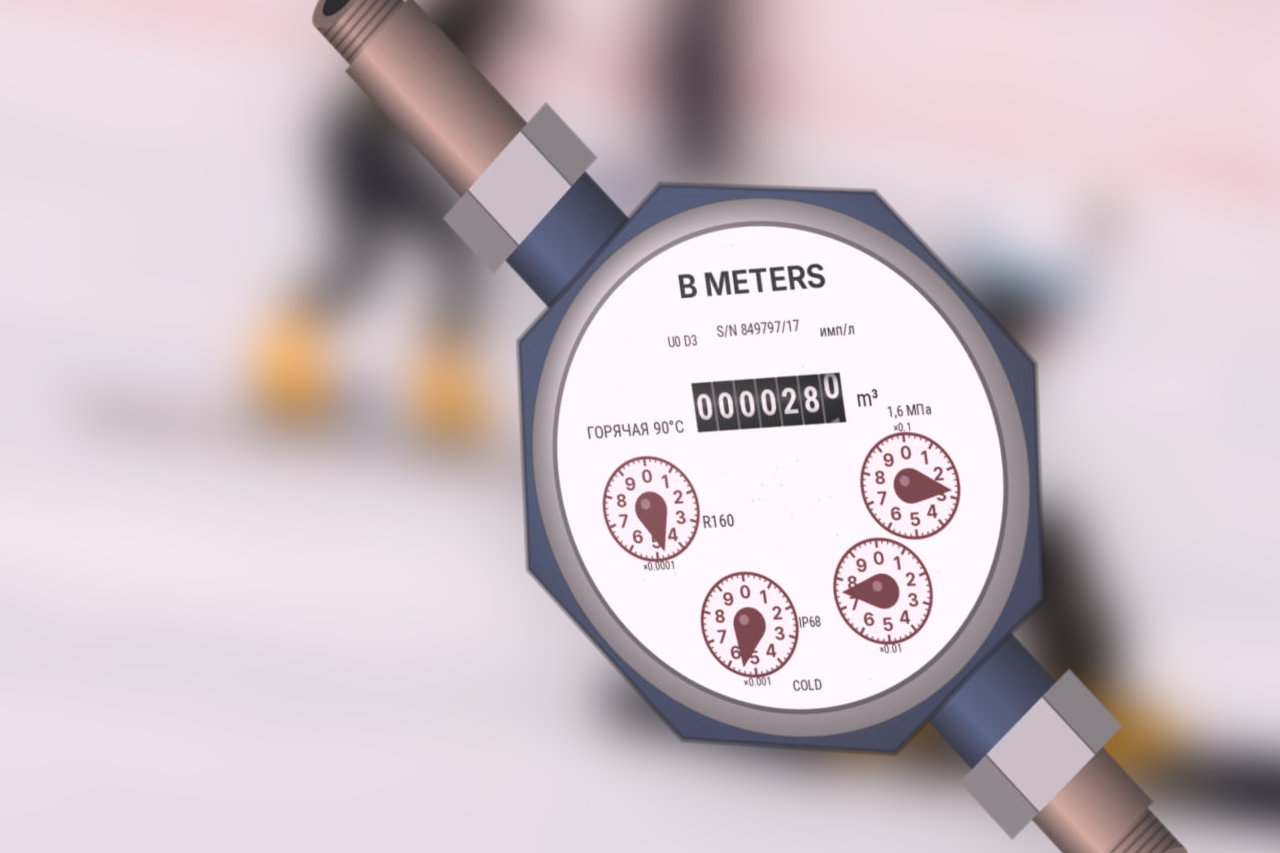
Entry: 280.2754 m³
